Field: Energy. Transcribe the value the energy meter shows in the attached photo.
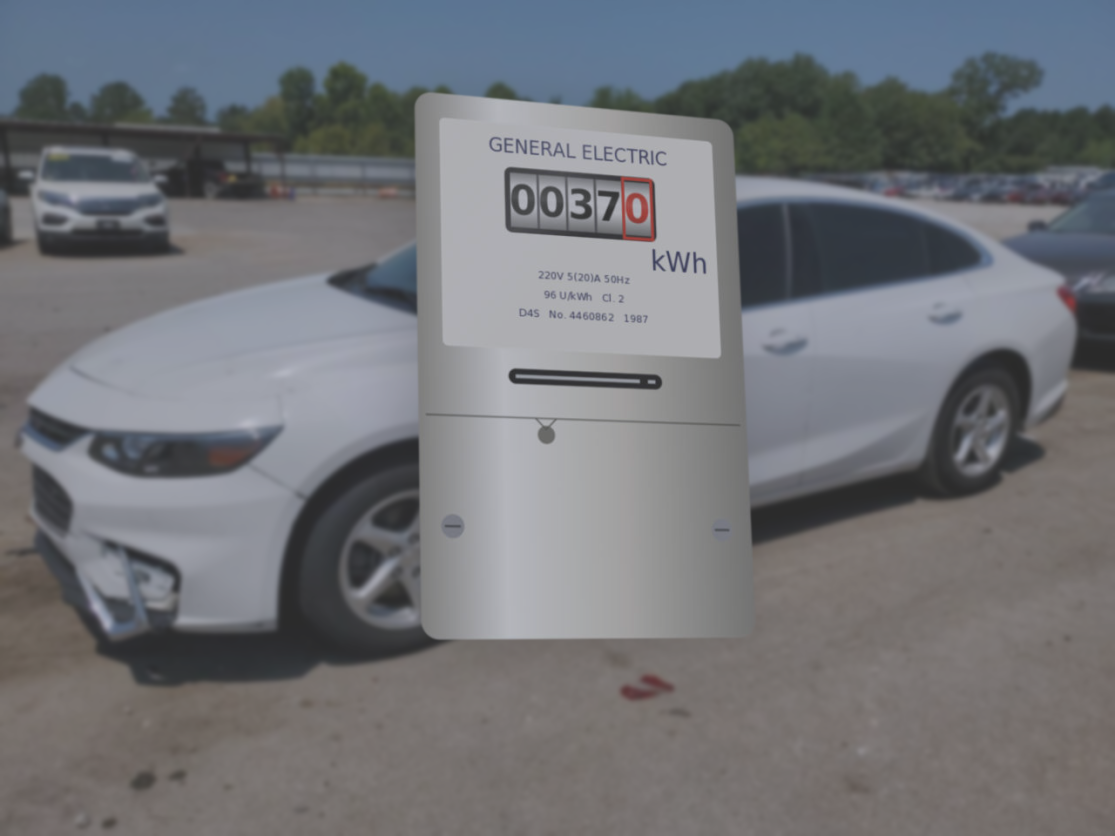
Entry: 37.0 kWh
